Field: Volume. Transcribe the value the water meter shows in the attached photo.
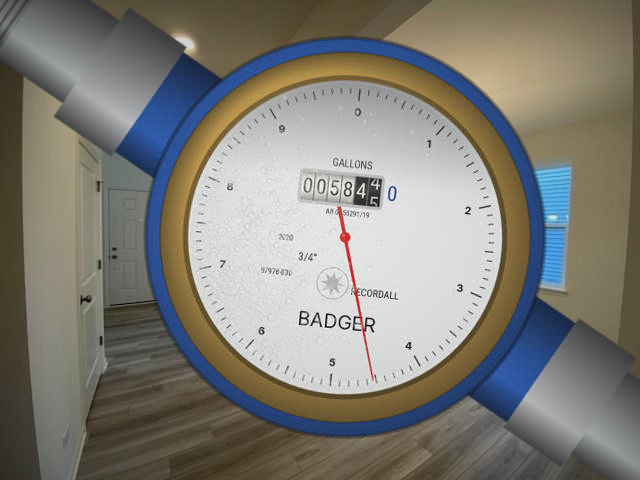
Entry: 58444.5 gal
